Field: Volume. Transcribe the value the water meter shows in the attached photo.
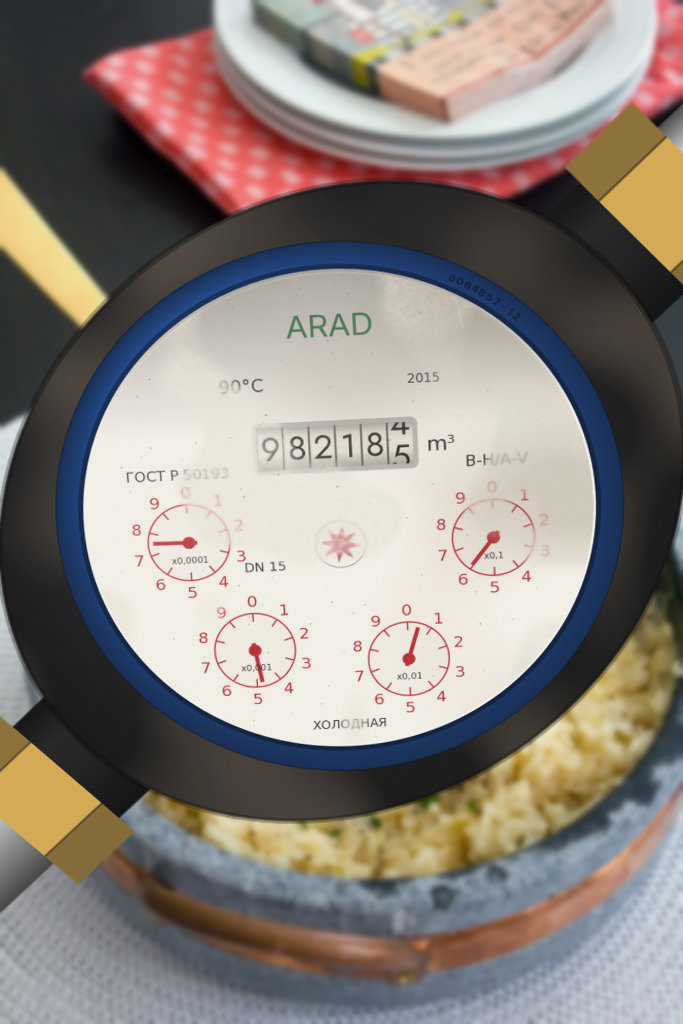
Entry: 982184.6047 m³
